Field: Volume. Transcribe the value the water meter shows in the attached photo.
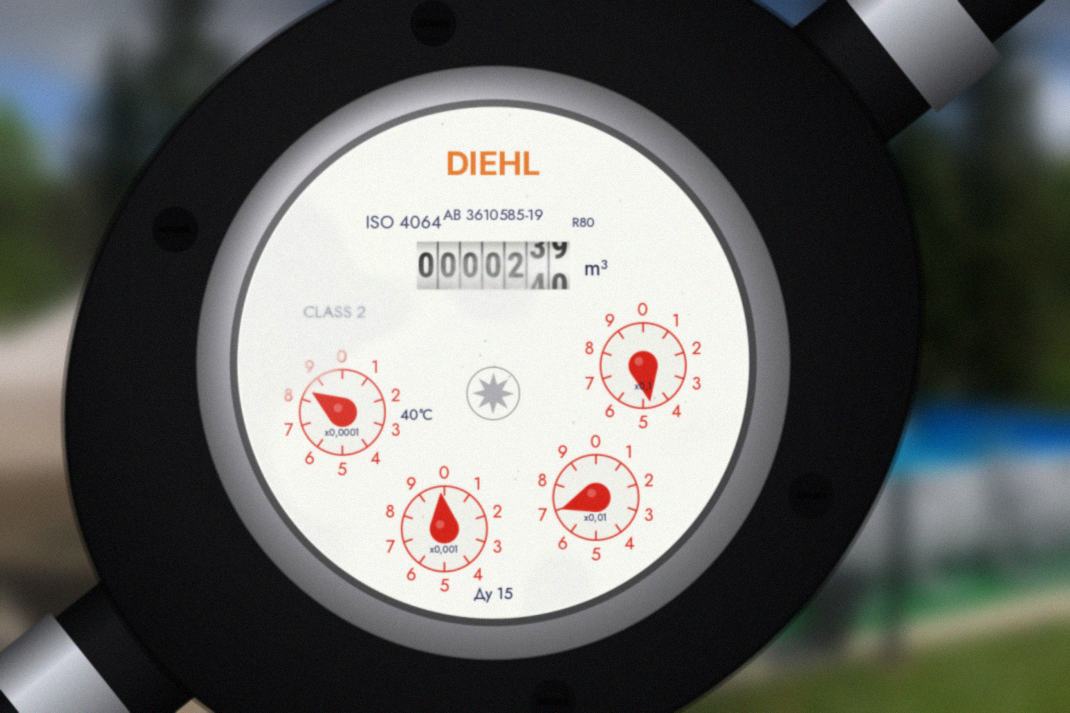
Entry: 239.4698 m³
